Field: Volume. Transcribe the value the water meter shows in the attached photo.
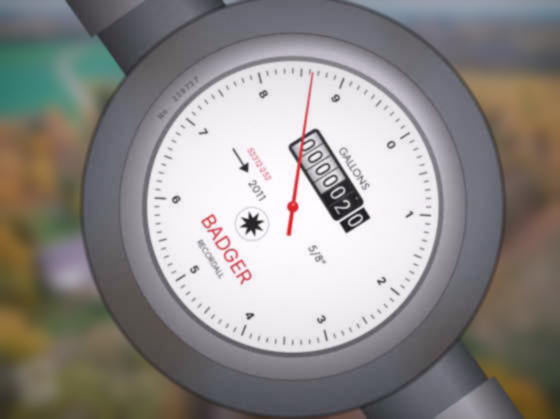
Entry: 18.6 gal
